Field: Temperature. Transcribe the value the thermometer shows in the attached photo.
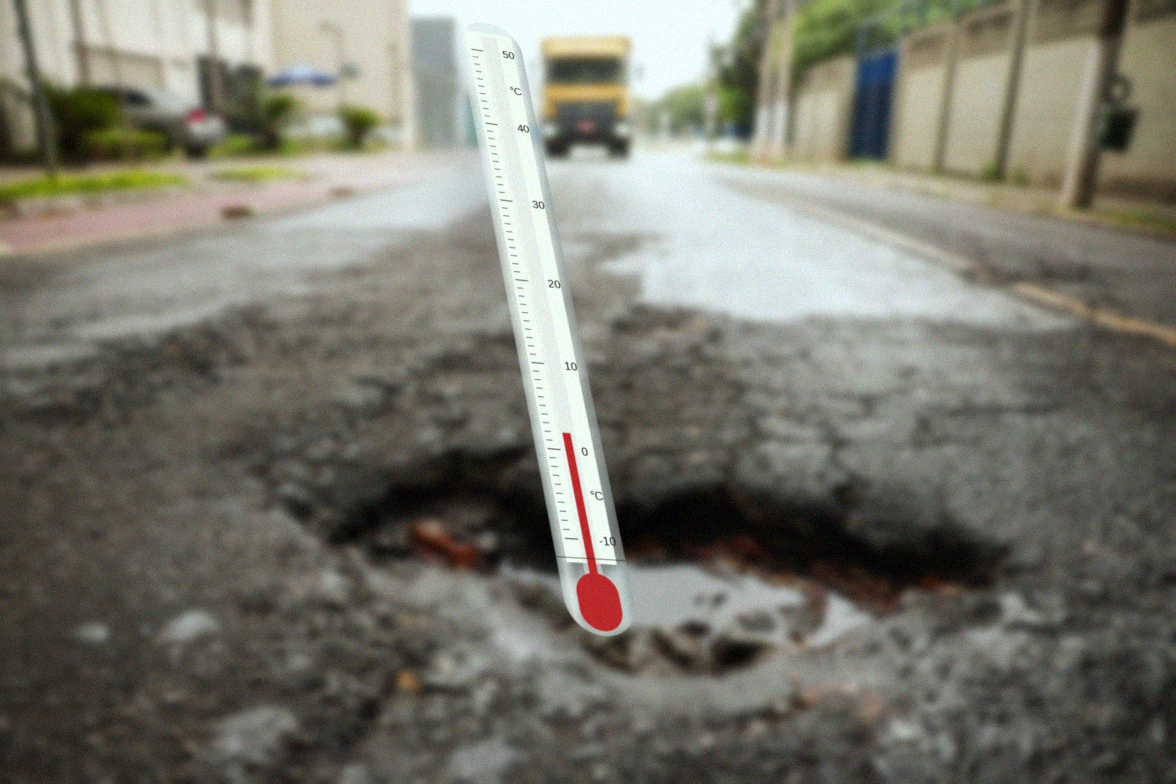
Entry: 2 °C
